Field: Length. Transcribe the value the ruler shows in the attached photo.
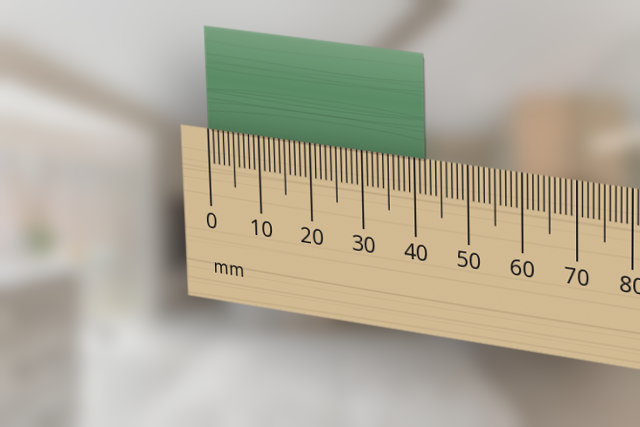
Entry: 42 mm
